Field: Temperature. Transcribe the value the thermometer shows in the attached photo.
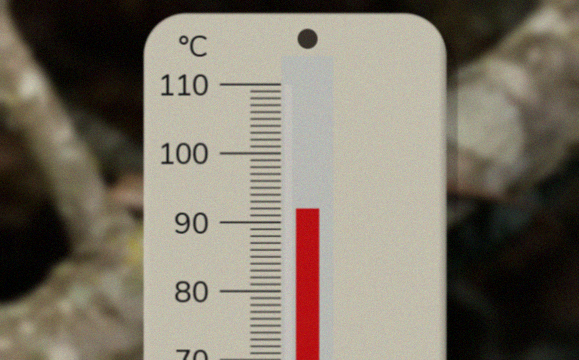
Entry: 92 °C
